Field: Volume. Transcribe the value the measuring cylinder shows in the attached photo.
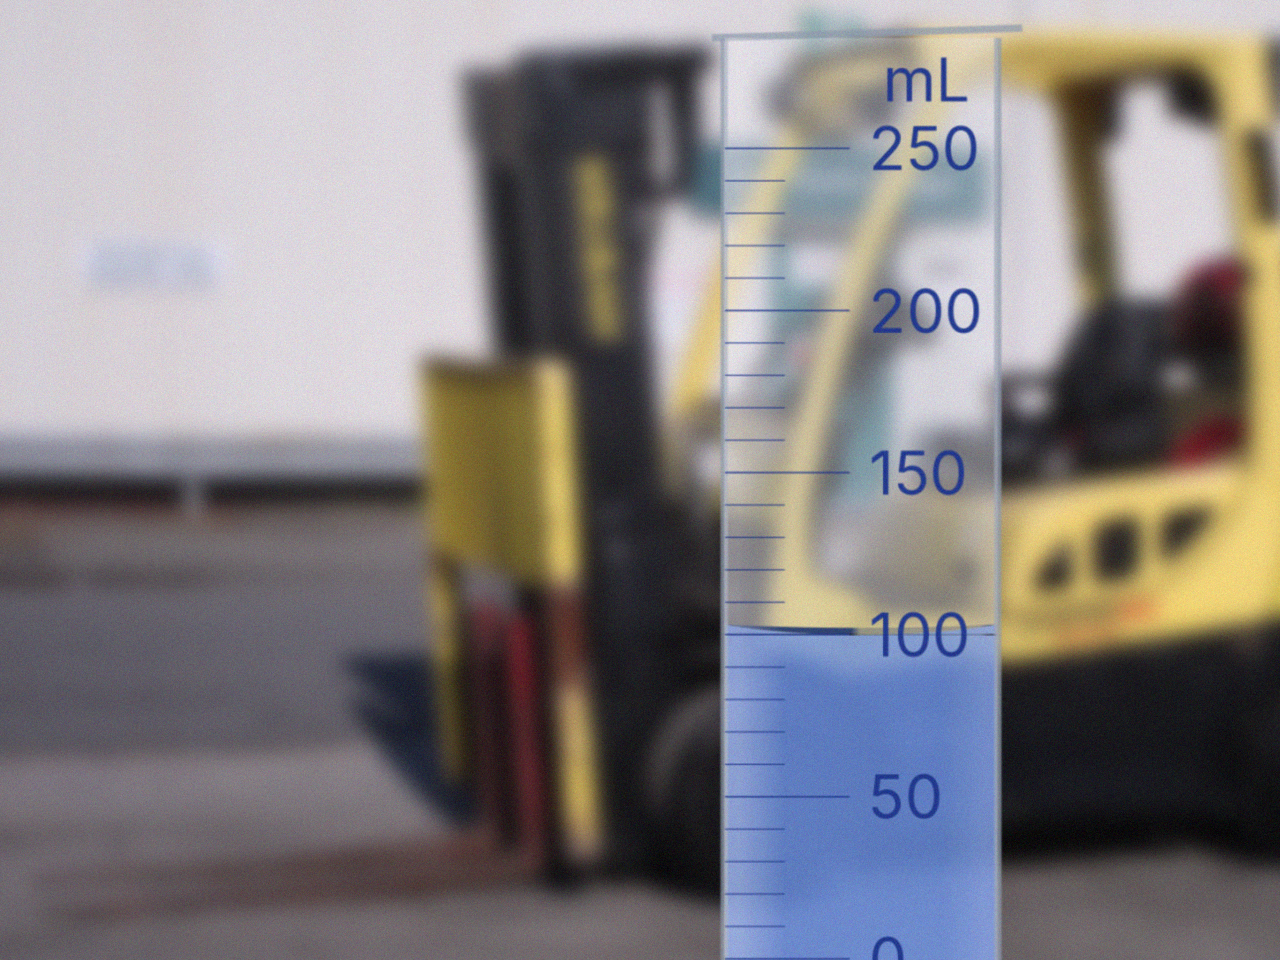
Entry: 100 mL
